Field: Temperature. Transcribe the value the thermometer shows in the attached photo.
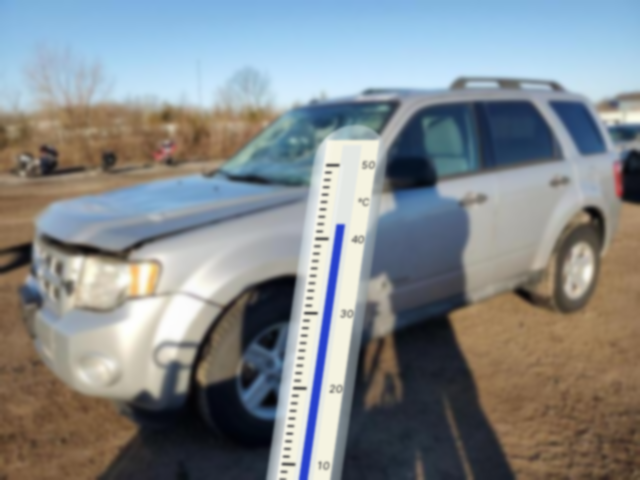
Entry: 42 °C
